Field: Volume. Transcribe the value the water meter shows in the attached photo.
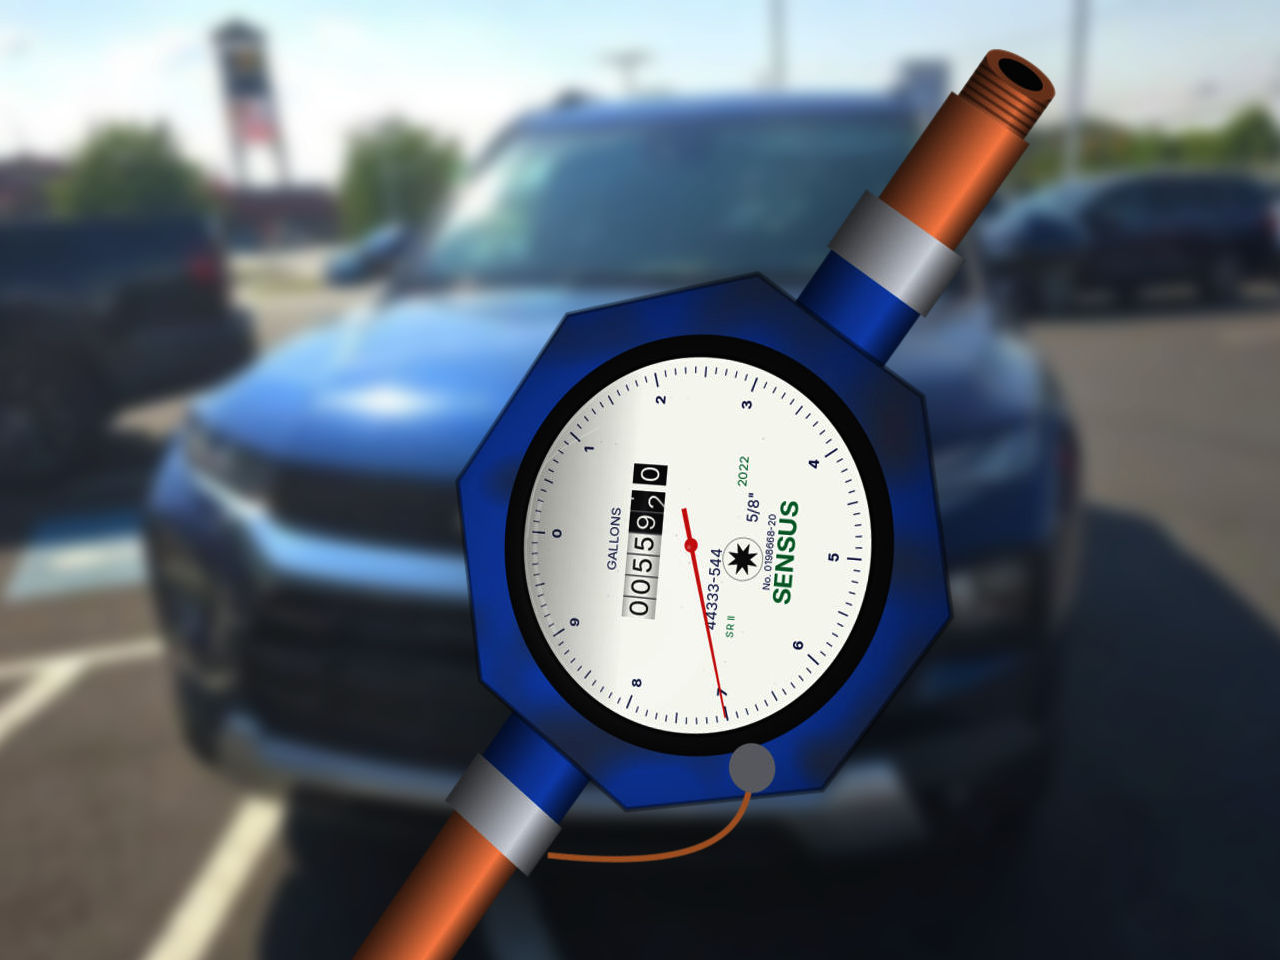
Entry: 55917.0 gal
